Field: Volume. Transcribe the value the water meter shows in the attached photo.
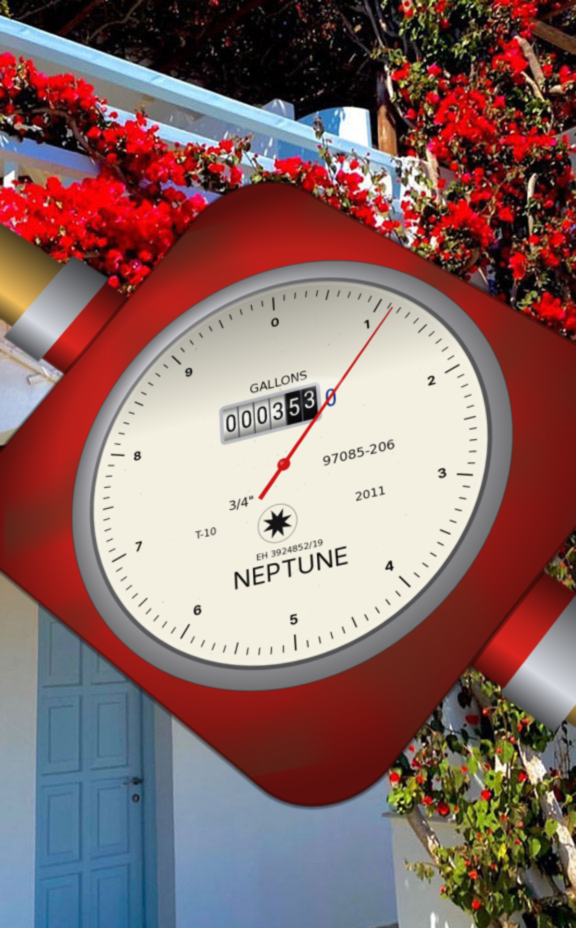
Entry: 3531.1 gal
